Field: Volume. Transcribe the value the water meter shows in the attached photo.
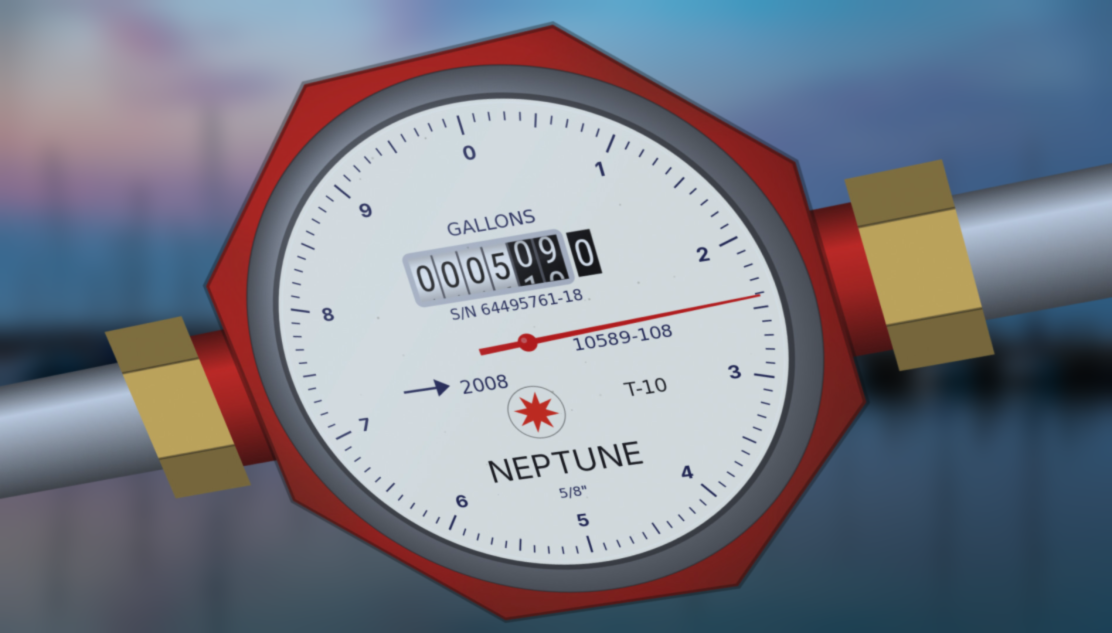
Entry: 5092.4 gal
